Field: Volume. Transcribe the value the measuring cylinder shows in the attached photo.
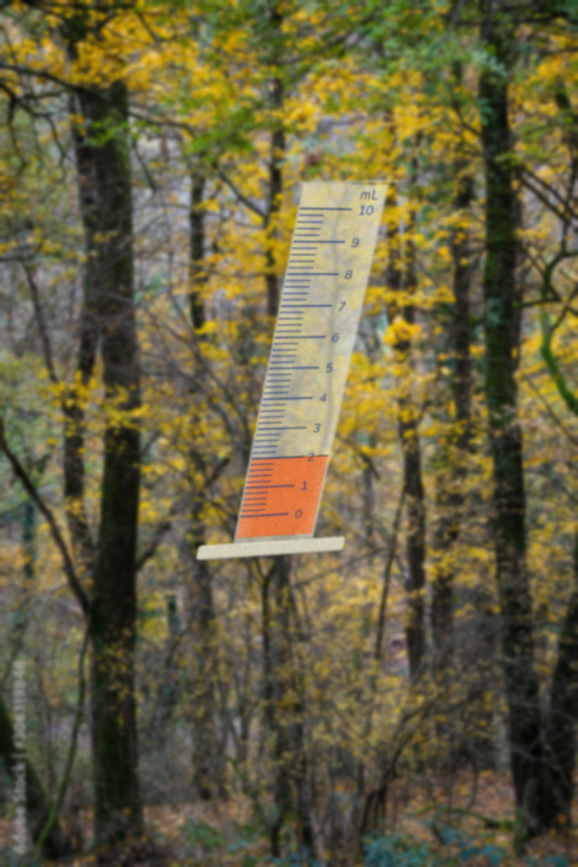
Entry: 2 mL
